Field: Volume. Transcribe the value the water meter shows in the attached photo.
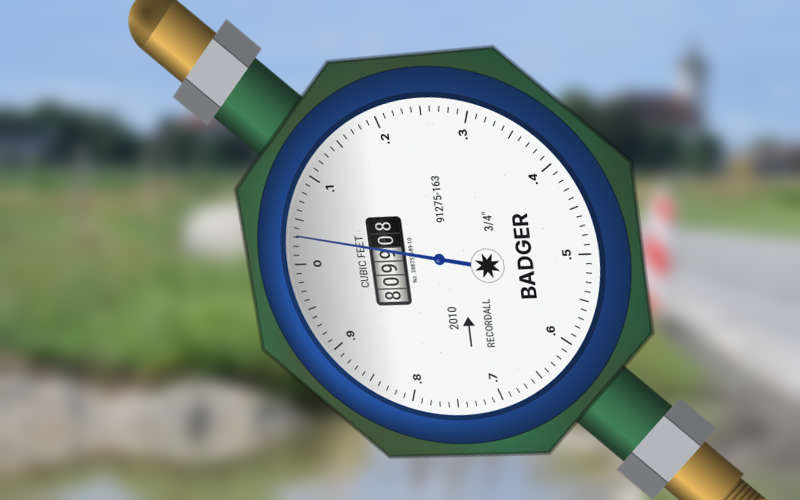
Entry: 809908.03 ft³
